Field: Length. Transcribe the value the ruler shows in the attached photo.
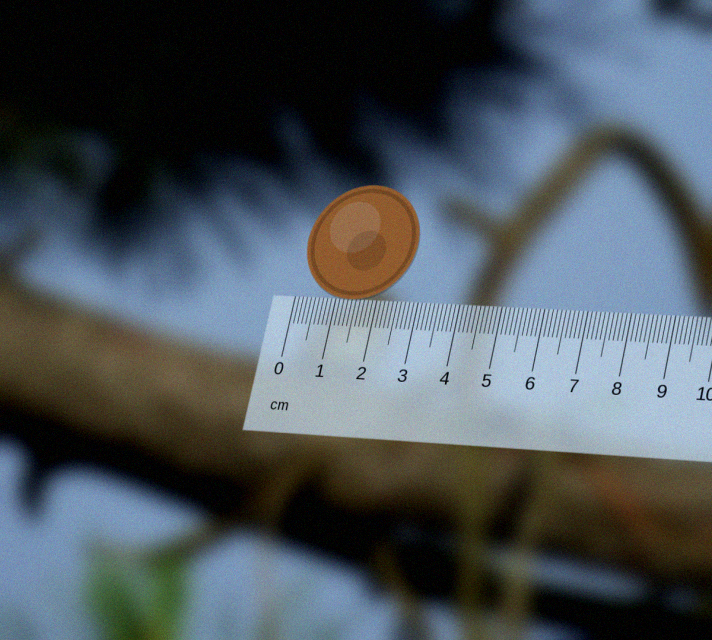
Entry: 2.7 cm
